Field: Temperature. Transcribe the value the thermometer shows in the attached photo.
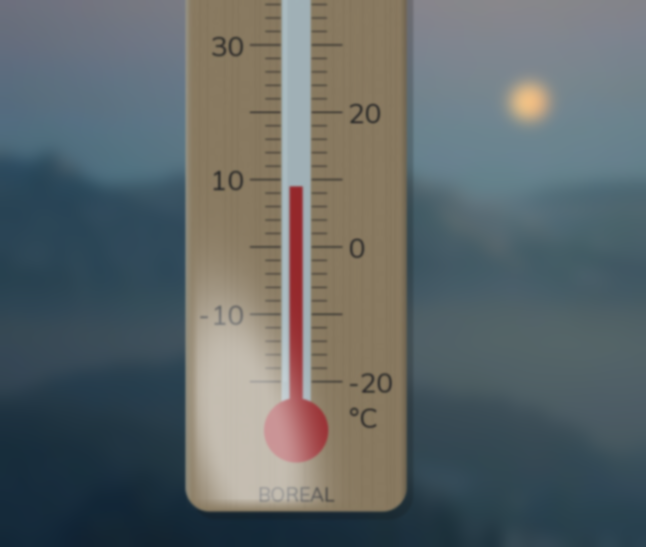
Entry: 9 °C
